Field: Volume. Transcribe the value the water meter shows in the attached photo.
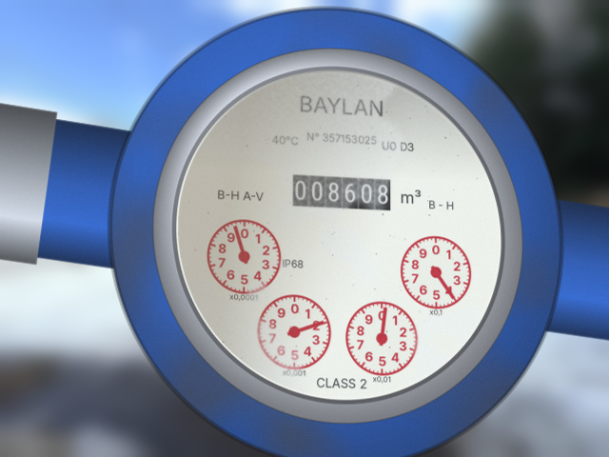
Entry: 8608.4019 m³
